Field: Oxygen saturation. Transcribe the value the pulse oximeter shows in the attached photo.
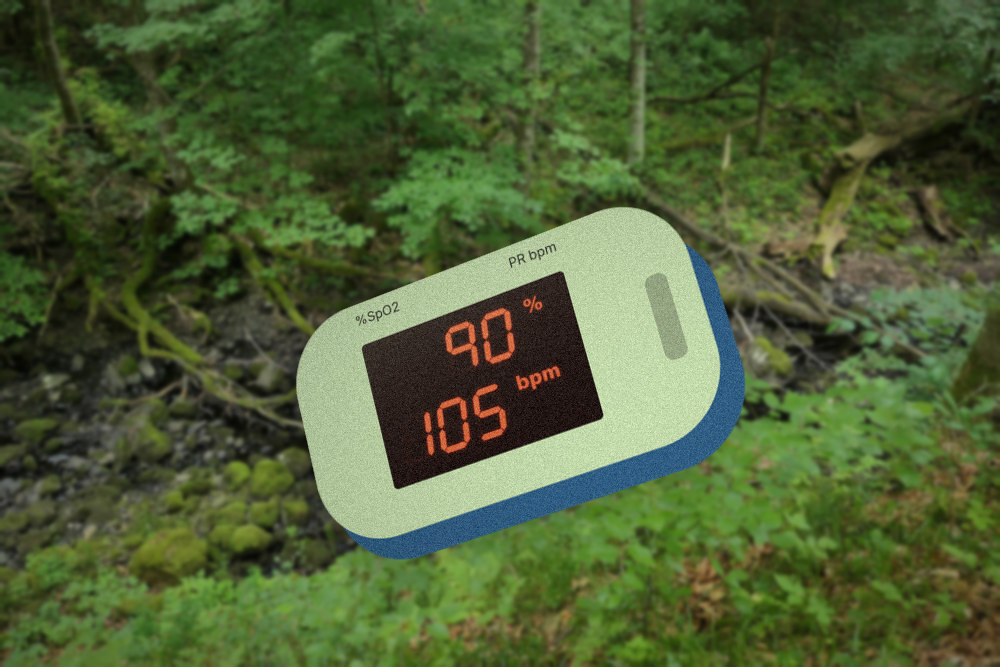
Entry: 90 %
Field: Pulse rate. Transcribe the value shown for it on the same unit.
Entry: 105 bpm
